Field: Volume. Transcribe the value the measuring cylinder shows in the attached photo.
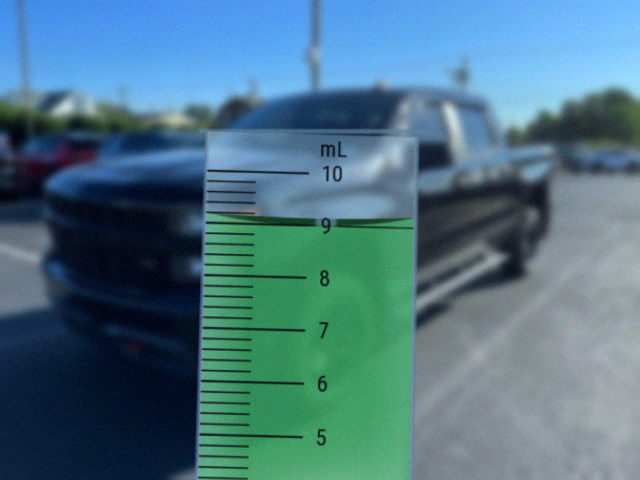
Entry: 9 mL
